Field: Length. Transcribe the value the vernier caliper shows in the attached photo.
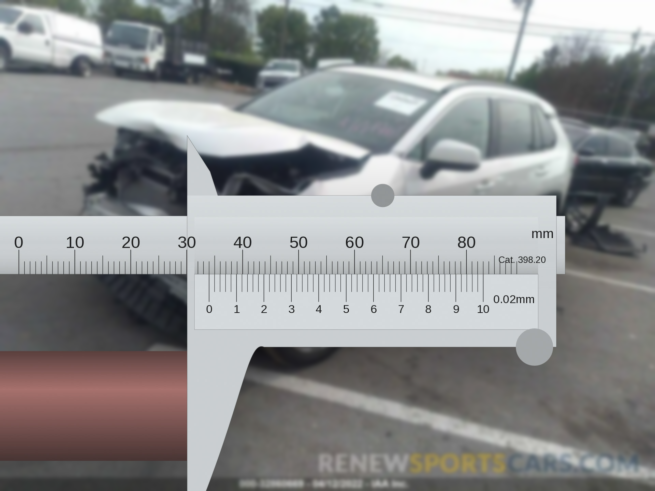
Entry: 34.0 mm
